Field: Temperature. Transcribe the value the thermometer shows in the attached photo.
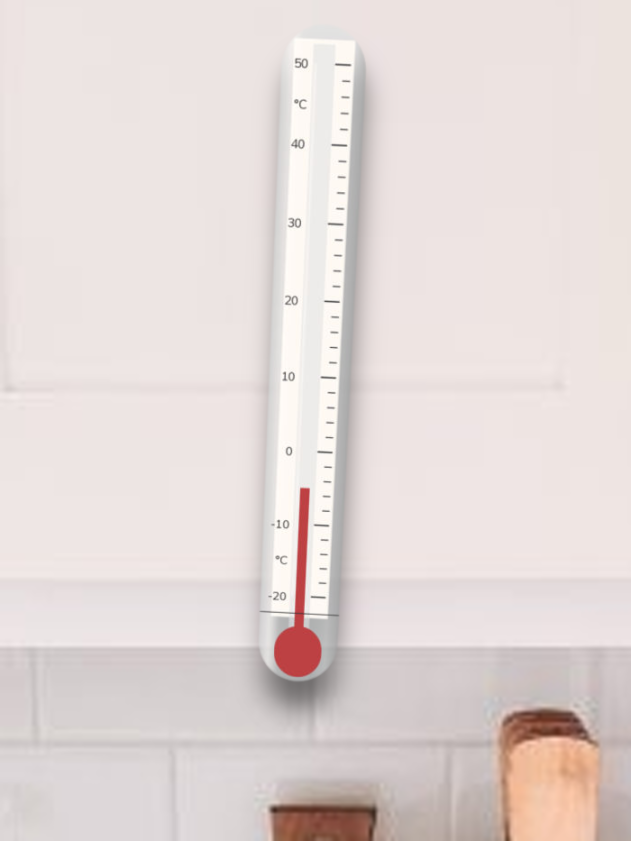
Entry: -5 °C
